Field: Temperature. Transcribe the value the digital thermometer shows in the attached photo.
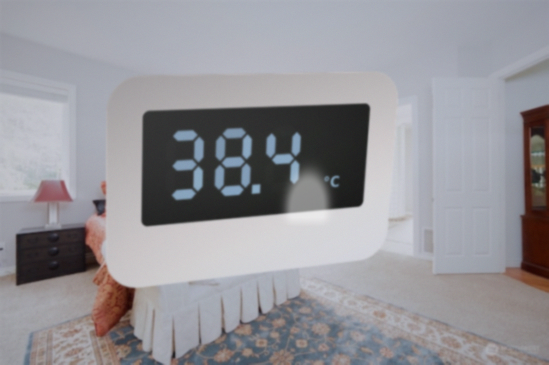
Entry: 38.4 °C
